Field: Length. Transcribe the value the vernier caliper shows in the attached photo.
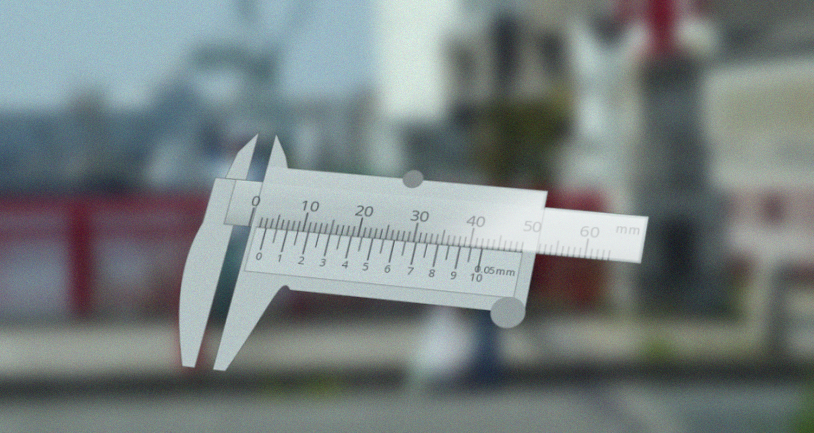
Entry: 3.2 mm
